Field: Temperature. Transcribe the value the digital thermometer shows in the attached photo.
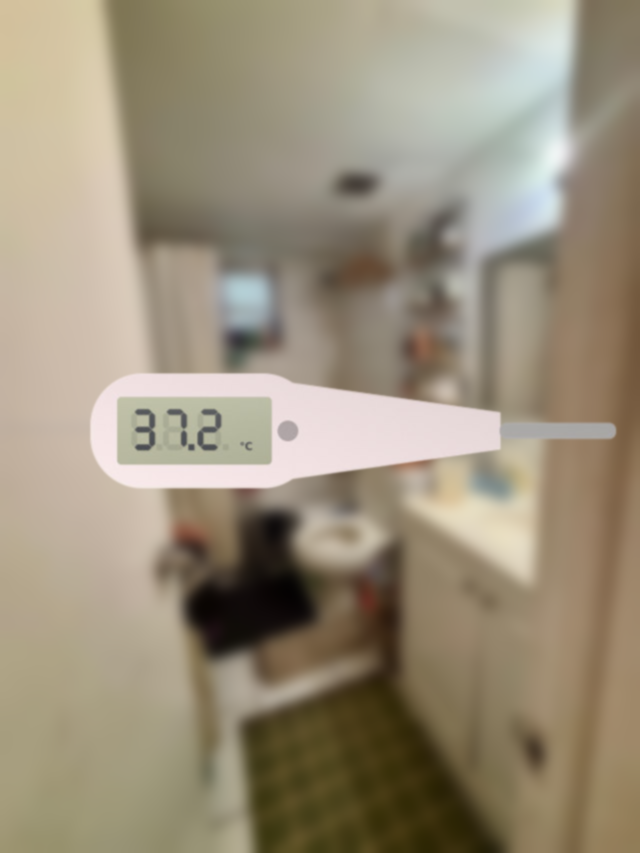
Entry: 37.2 °C
